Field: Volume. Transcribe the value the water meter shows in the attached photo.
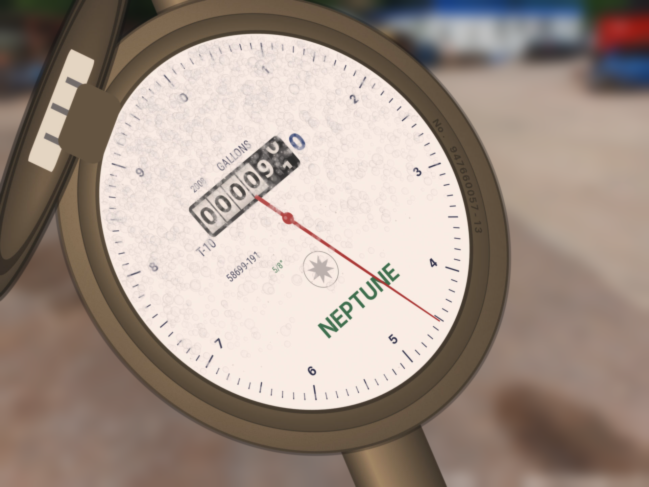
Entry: 904.5 gal
